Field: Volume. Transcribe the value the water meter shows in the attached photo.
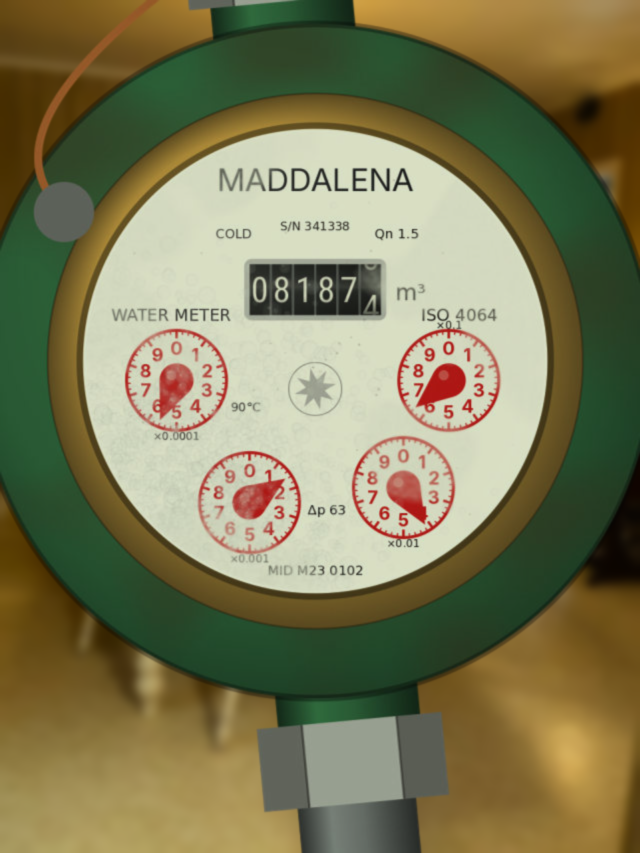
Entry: 81873.6415 m³
